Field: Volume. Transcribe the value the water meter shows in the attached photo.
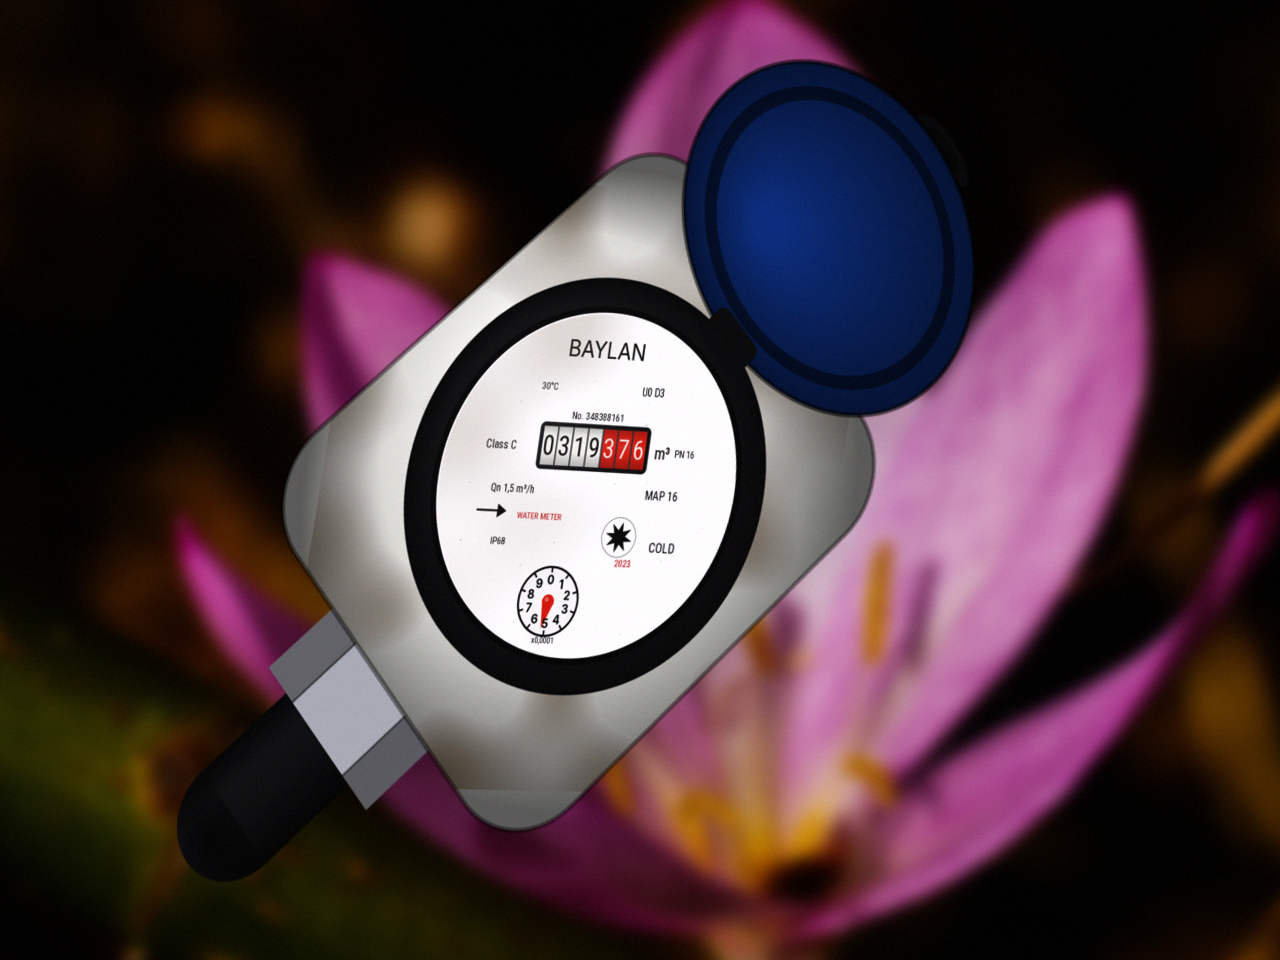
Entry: 319.3765 m³
